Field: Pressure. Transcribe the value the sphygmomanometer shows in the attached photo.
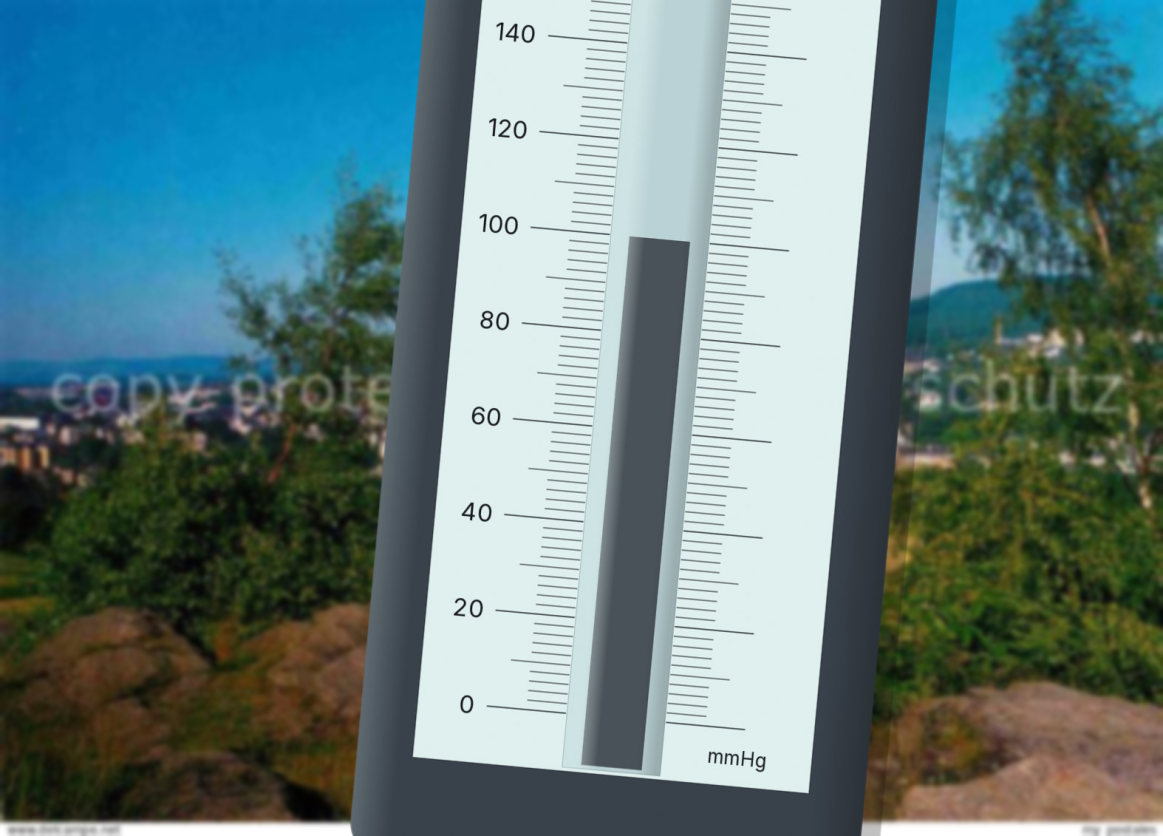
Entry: 100 mmHg
